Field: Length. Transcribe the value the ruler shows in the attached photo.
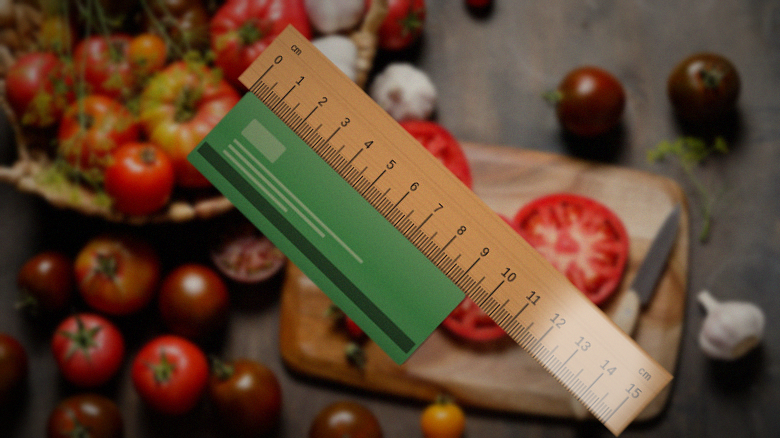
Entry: 9.5 cm
